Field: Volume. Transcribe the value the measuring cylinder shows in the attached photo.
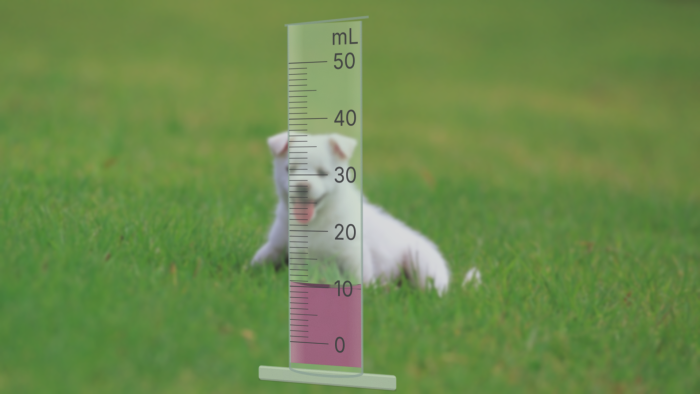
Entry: 10 mL
